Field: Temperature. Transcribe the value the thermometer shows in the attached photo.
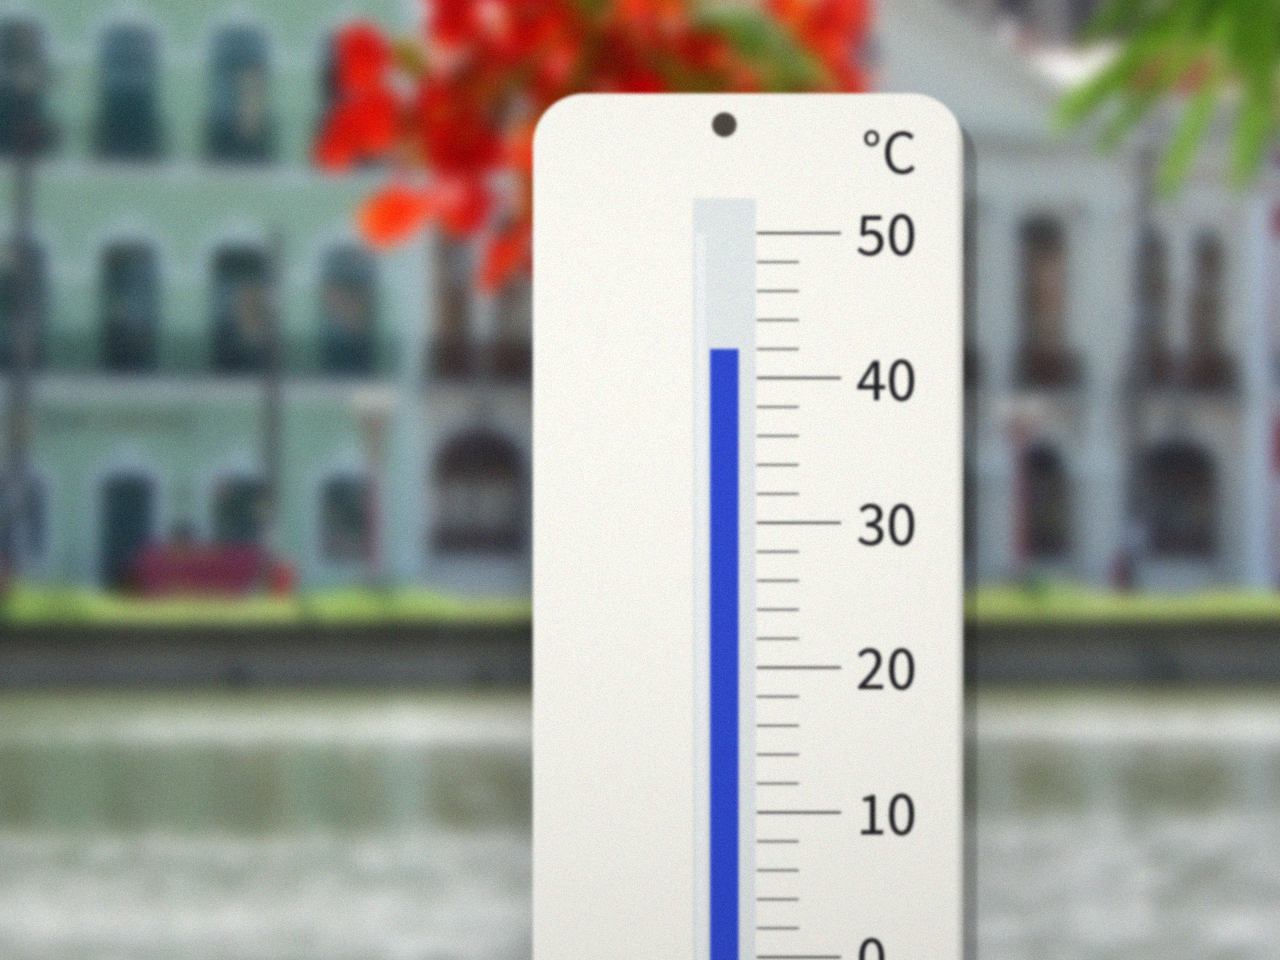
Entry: 42 °C
